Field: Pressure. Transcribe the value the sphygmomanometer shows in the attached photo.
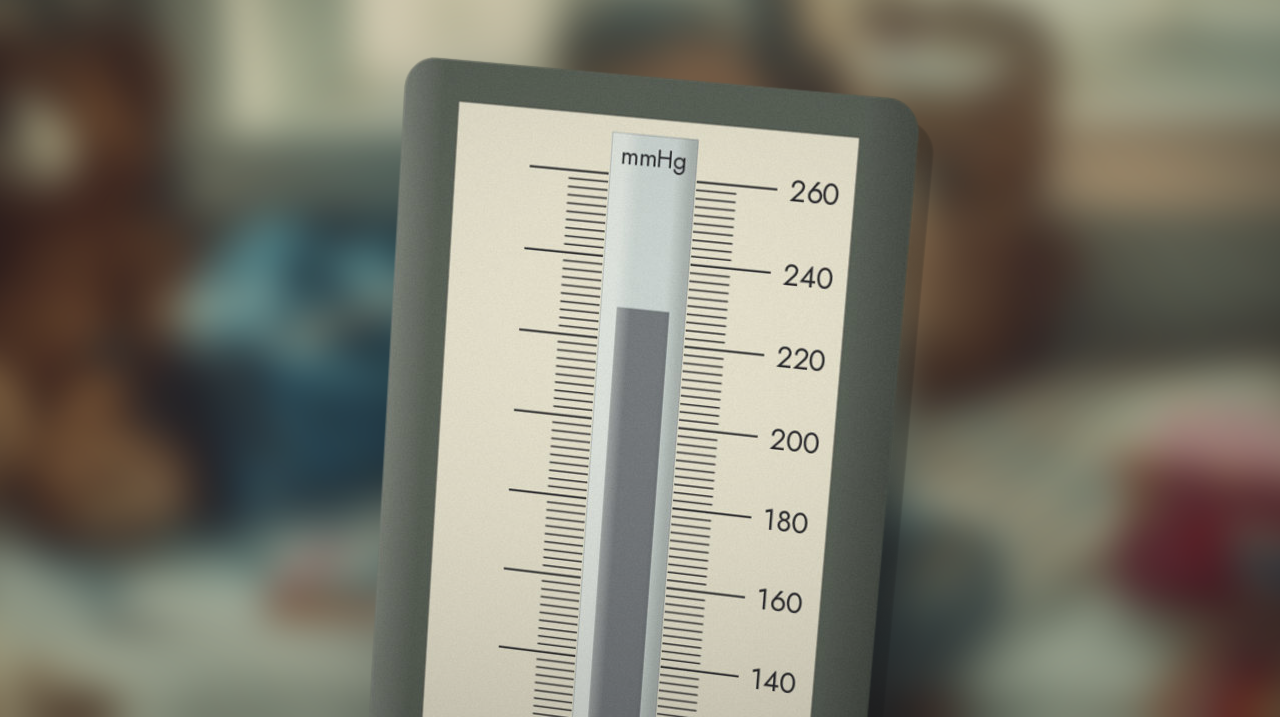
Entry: 228 mmHg
